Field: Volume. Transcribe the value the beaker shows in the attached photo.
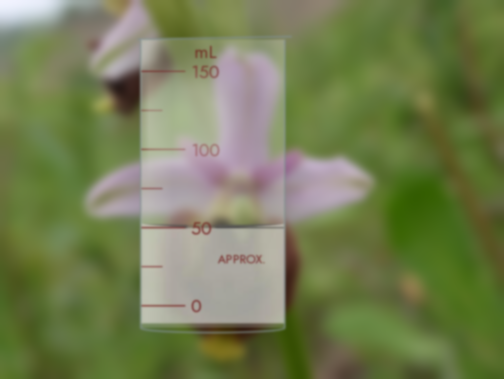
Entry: 50 mL
